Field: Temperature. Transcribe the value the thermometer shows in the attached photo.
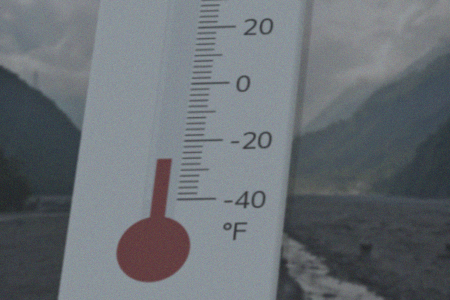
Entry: -26 °F
